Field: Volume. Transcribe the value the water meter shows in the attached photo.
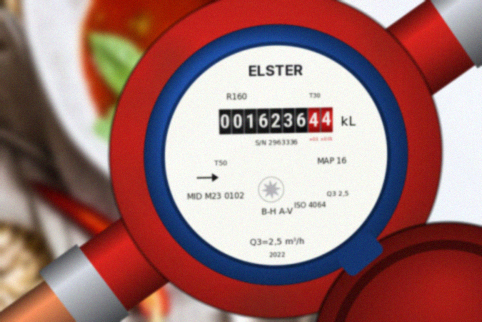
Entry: 16236.44 kL
